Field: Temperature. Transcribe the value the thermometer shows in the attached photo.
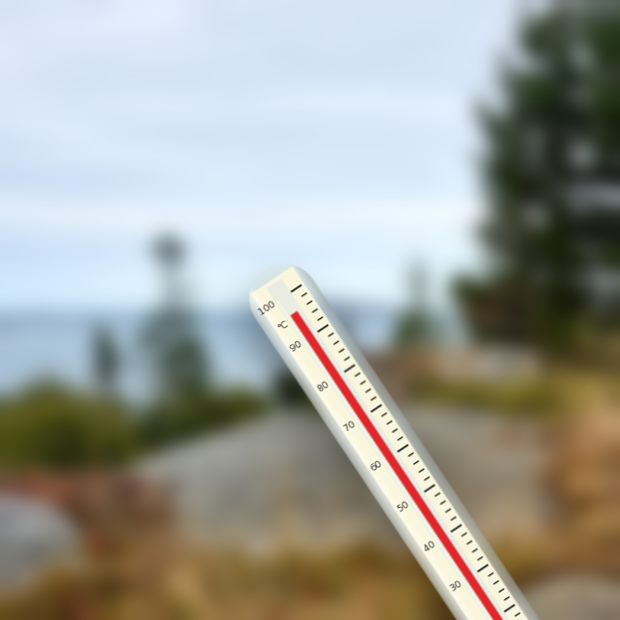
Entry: 96 °C
